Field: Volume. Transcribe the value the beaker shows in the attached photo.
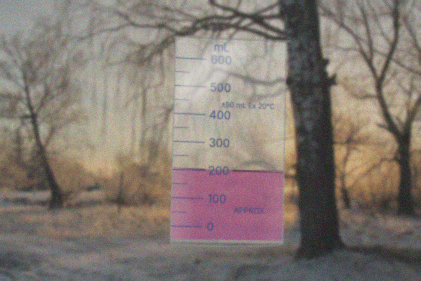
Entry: 200 mL
